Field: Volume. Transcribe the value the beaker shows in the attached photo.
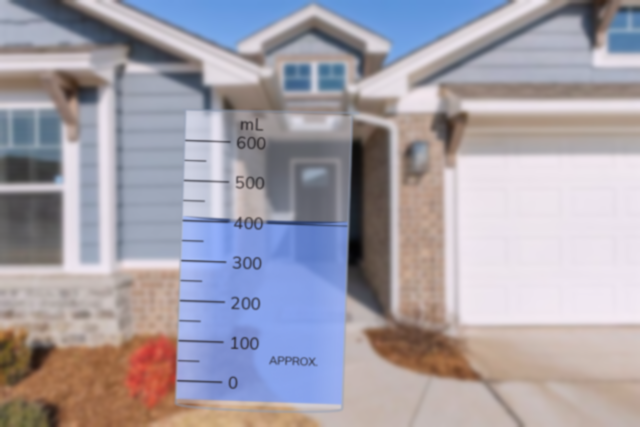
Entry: 400 mL
